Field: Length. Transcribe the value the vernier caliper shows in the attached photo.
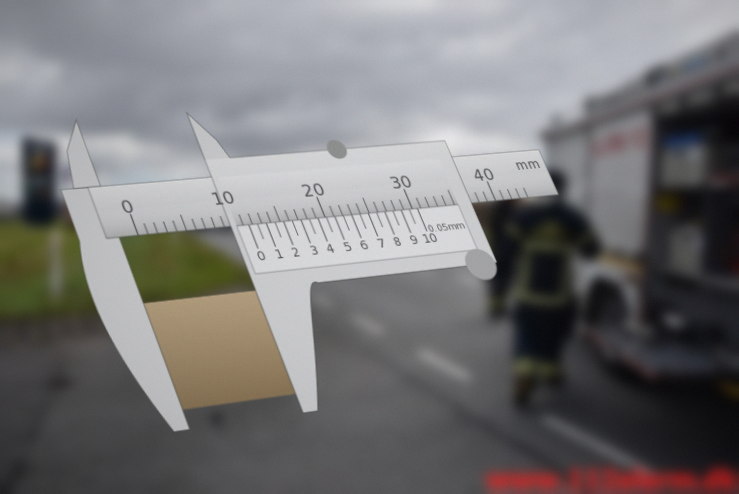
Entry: 11.6 mm
